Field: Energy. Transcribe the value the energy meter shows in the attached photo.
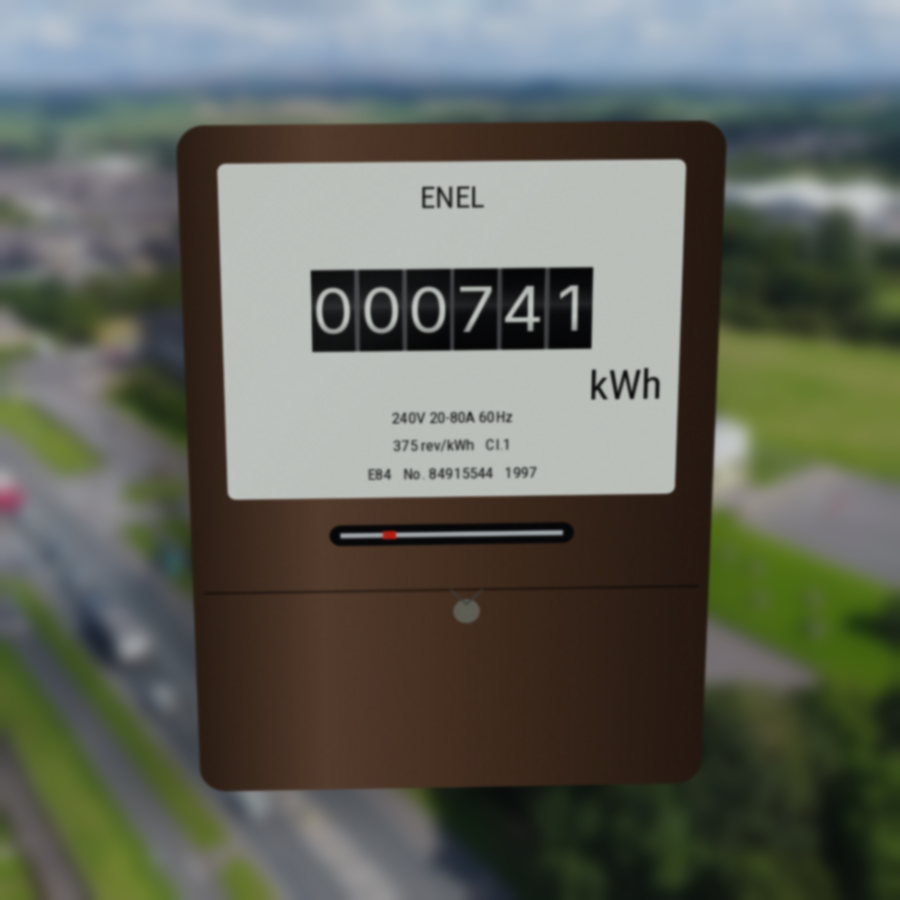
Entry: 741 kWh
